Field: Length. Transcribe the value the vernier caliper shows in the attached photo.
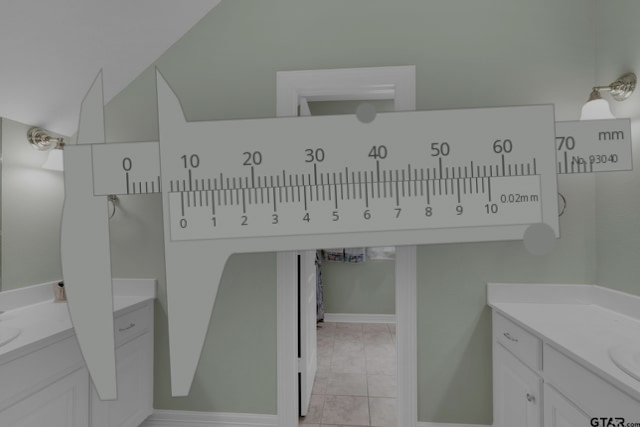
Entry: 8.6 mm
